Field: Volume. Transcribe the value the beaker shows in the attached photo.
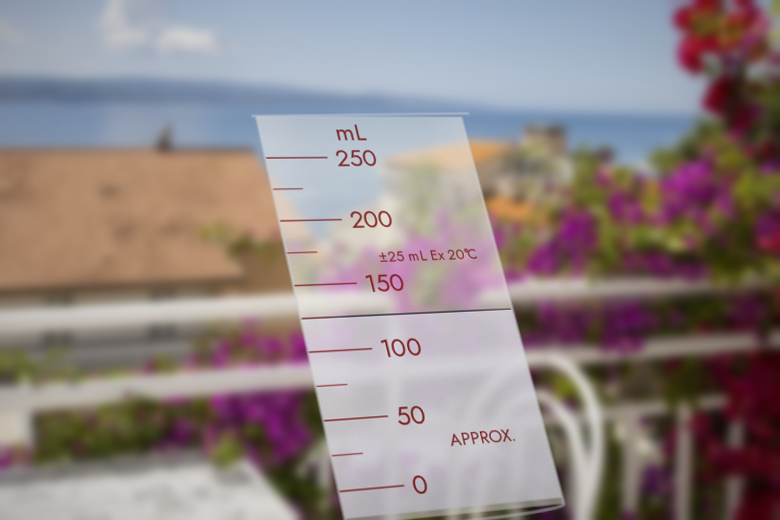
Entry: 125 mL
